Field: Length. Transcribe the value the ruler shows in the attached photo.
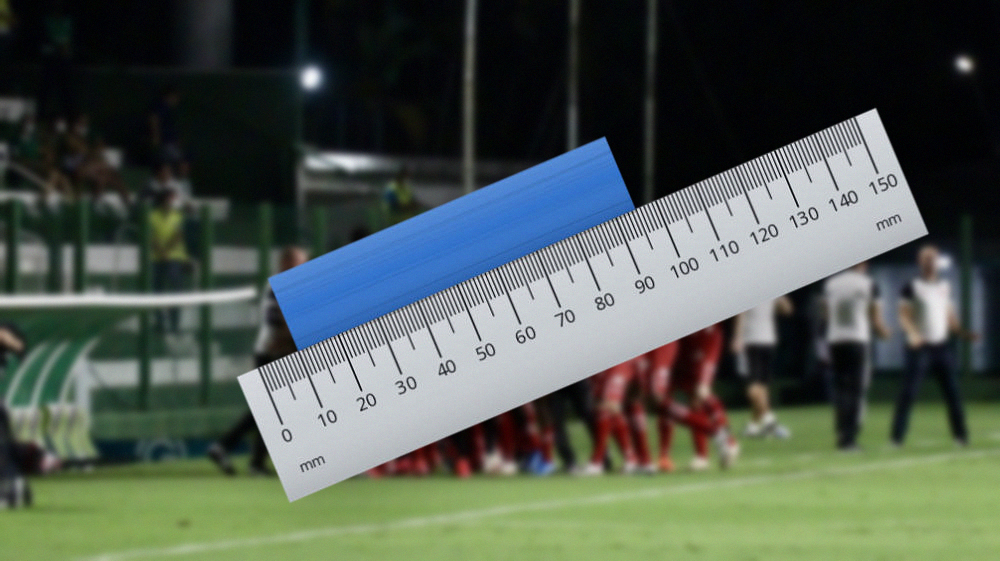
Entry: 85 mm
